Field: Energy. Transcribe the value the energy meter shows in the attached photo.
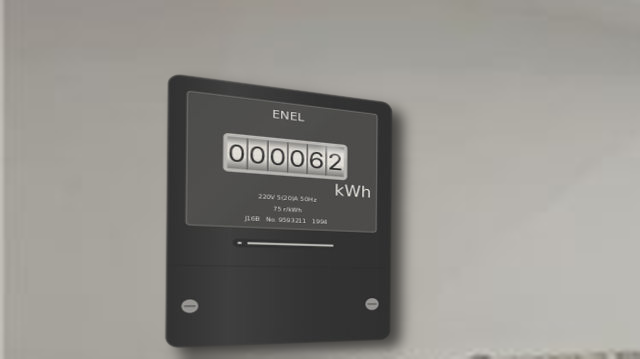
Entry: 62 kWh
